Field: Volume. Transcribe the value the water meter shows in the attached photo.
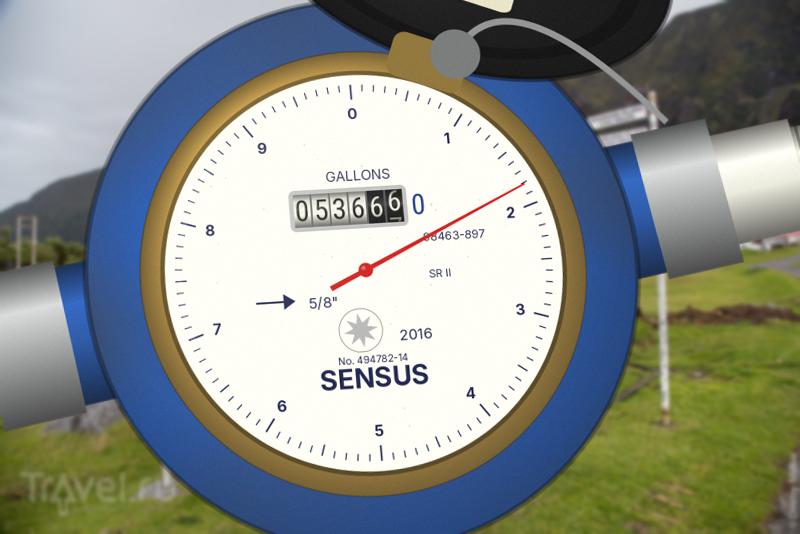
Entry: 536661.8 gal
